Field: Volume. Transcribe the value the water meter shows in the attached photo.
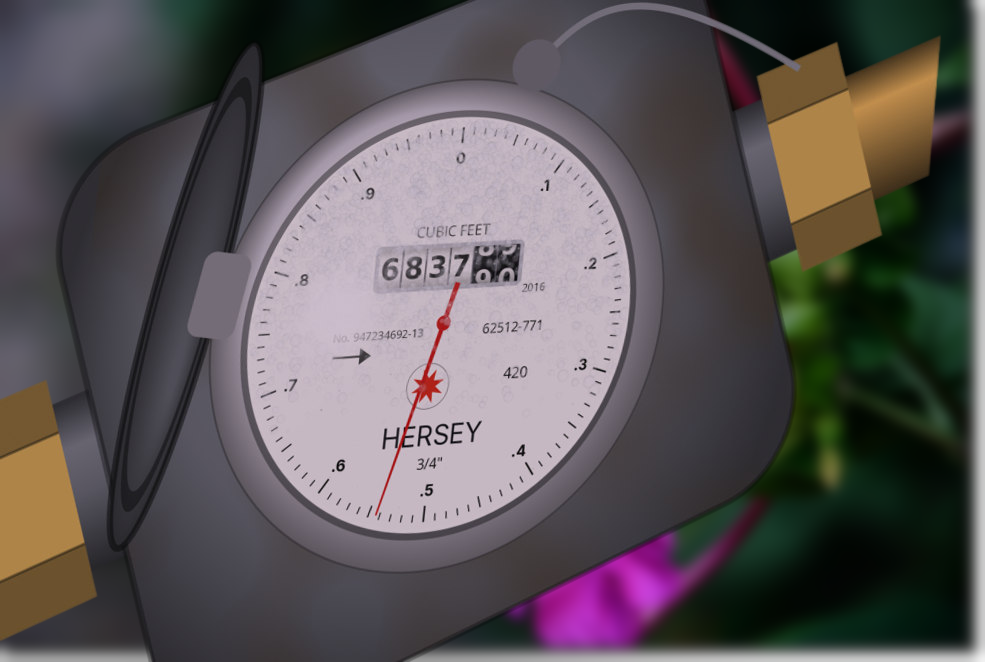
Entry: 683789.54 ft³
